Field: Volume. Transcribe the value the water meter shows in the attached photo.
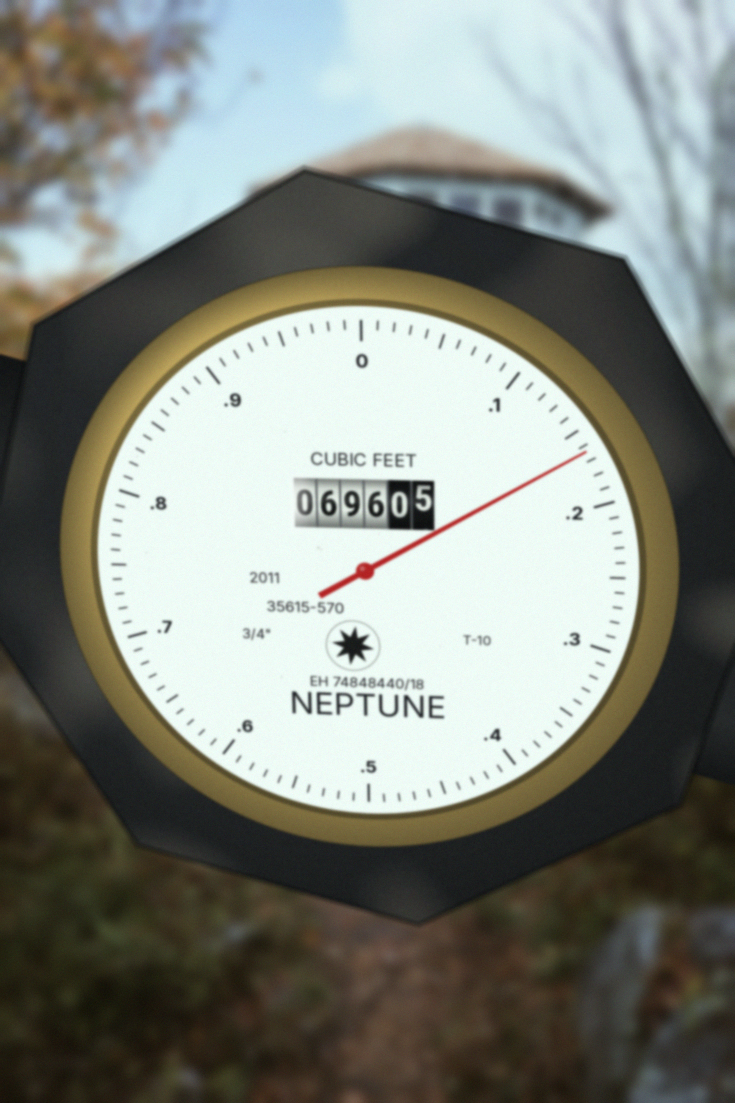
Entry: 69605.16 ft³
